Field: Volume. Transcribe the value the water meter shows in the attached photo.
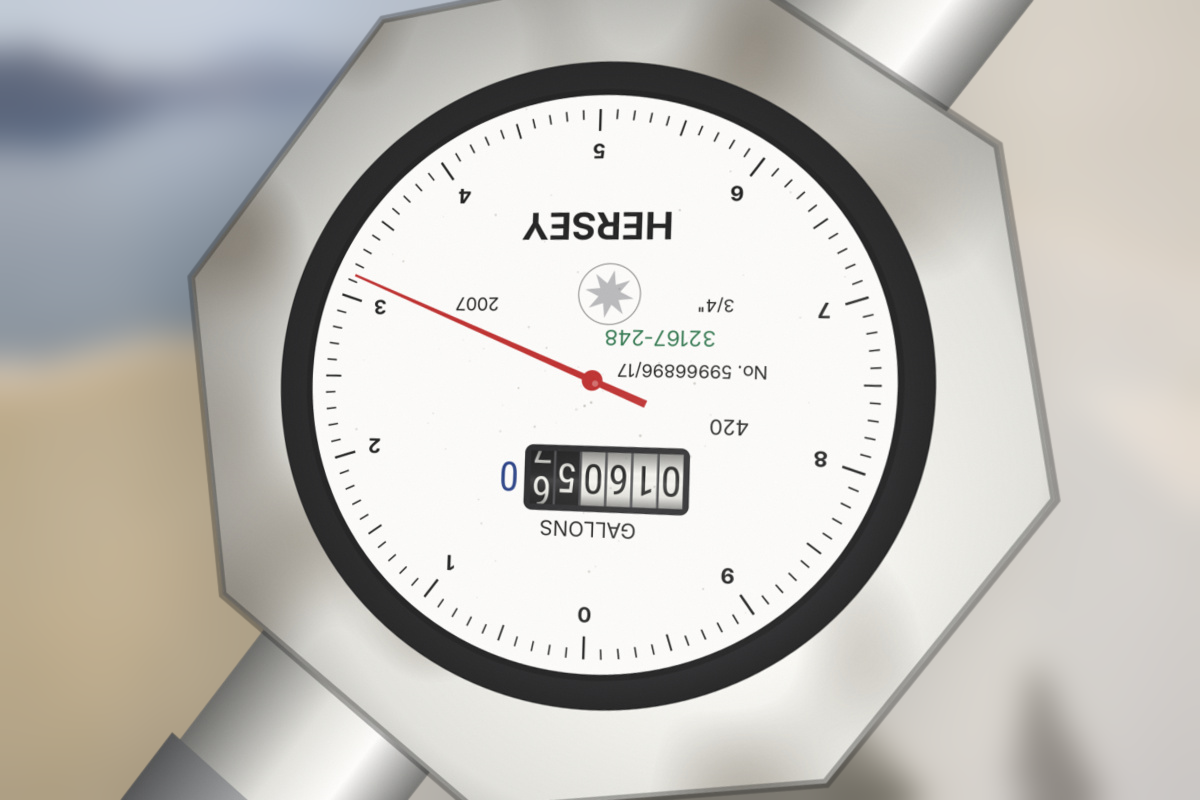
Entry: 160563.1 gal
